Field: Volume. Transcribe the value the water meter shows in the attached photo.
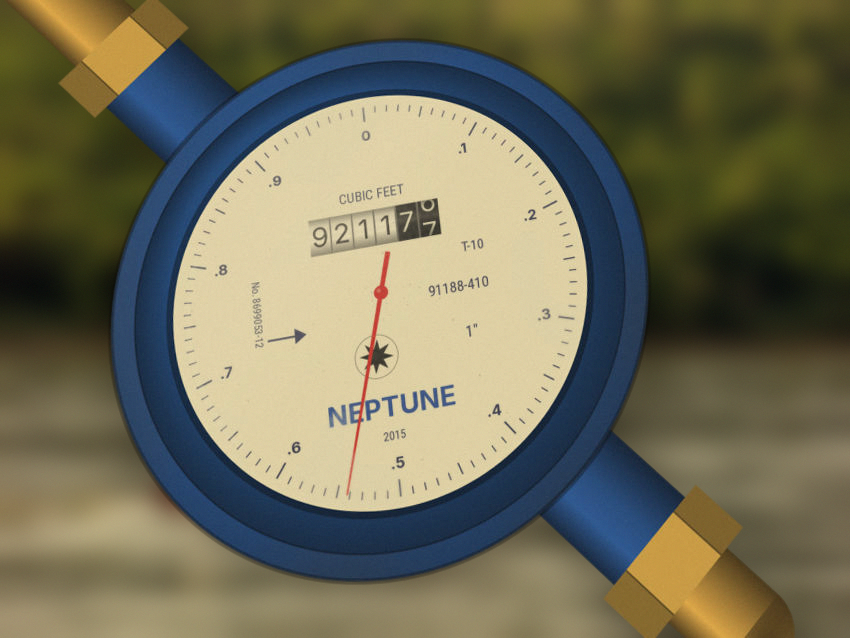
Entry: 921176.54 ft³
